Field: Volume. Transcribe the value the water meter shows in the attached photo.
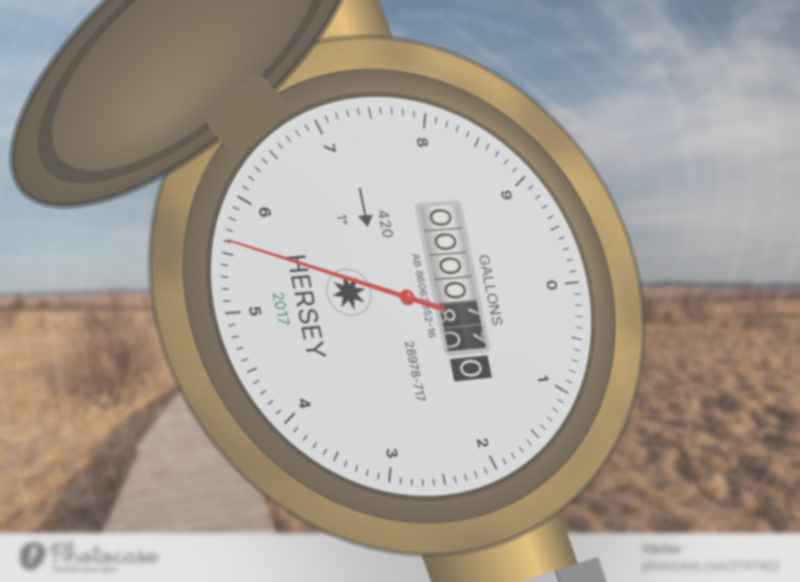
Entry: 795.6 gal
